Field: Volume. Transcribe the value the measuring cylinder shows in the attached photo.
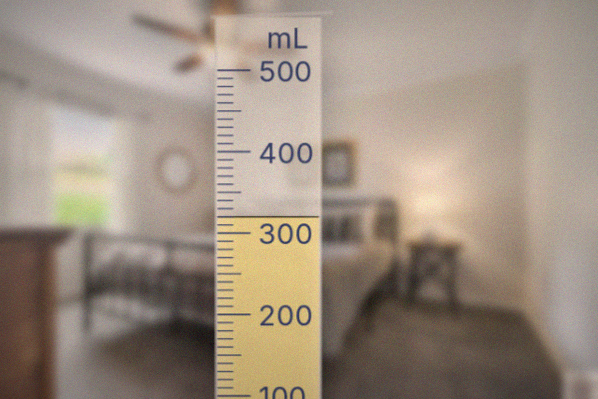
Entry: 320 mL
